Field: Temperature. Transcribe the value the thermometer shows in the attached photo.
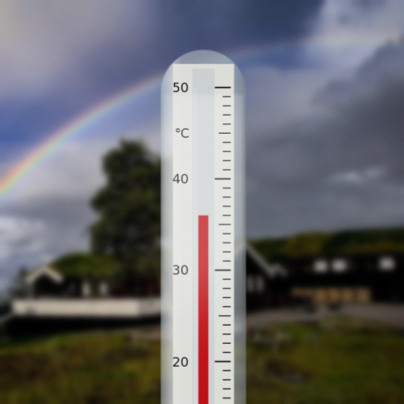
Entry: 36 °C
